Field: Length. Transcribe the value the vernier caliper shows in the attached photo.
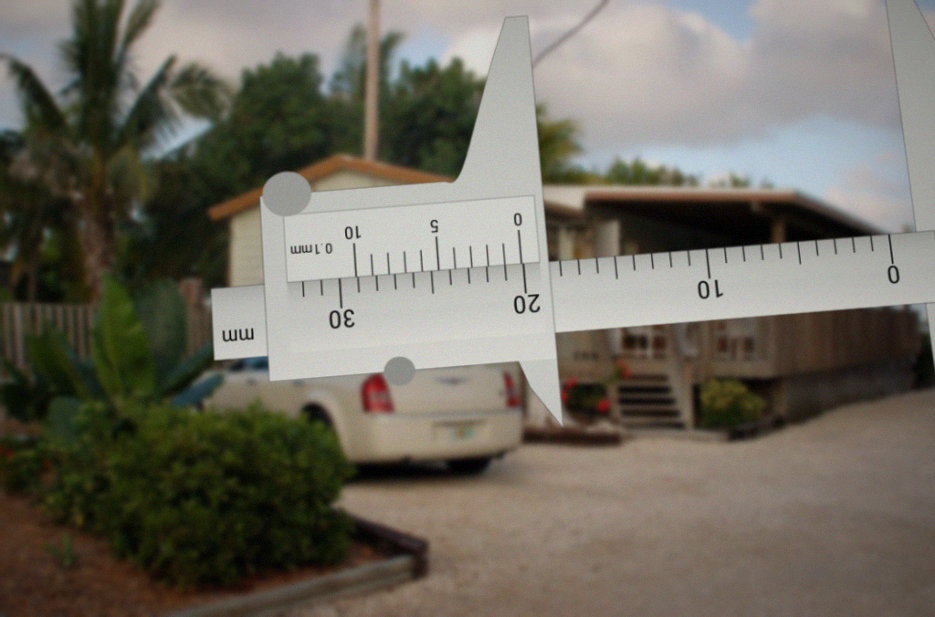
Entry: 20.1 mm
